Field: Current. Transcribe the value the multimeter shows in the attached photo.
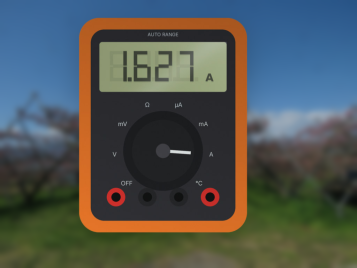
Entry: 1.627 A
